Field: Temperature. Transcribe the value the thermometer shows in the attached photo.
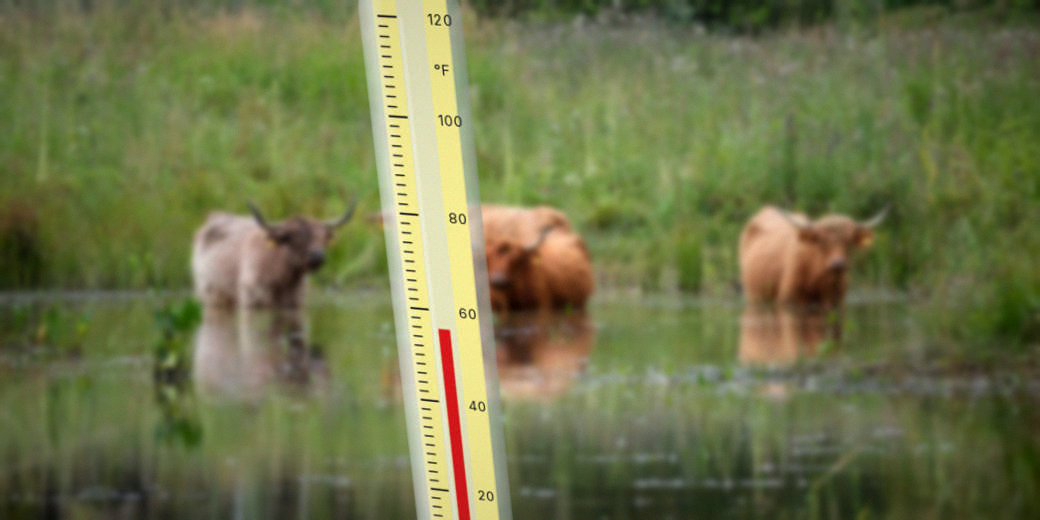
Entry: 56 °F
